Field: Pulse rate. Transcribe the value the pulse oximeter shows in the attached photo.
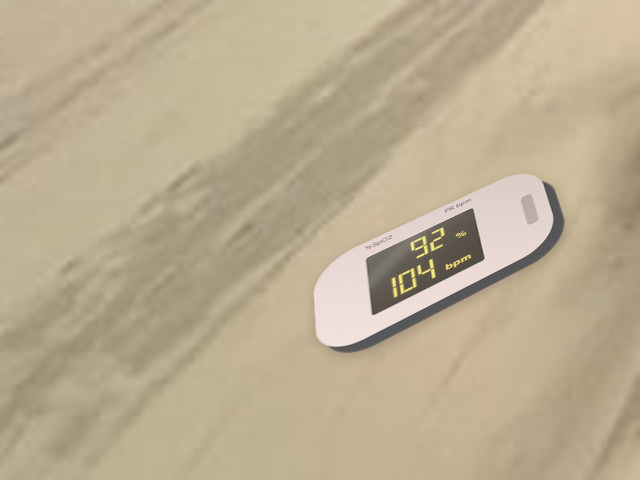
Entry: 104 bpm
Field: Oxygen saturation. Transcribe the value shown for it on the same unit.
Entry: 92 %
